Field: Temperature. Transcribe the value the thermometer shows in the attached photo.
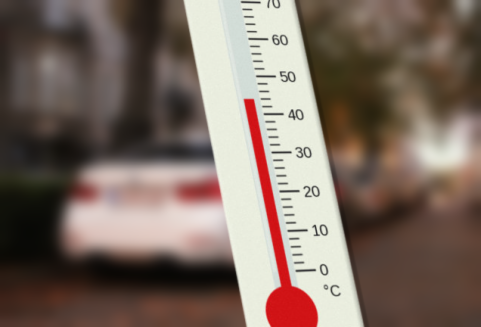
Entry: 44 °C
